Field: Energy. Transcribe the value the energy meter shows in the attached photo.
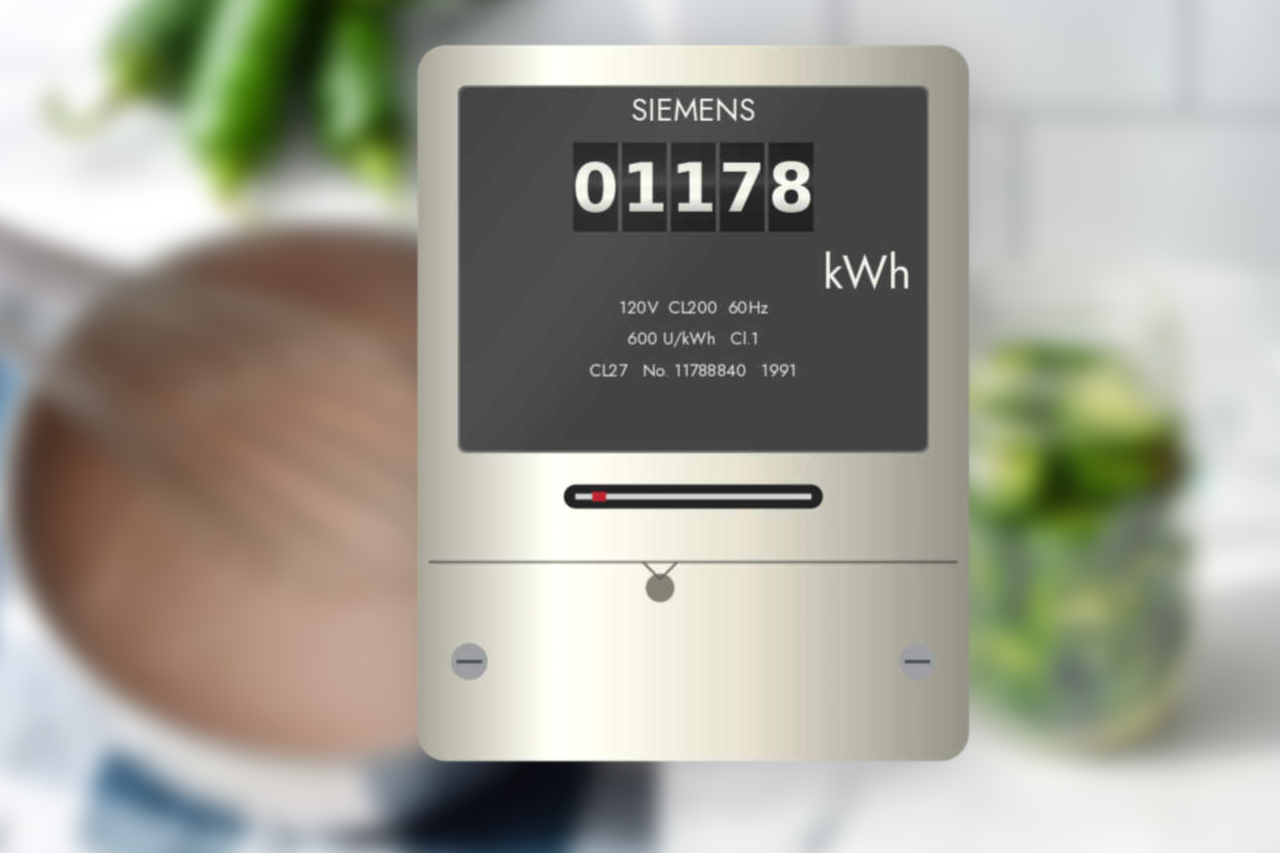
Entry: 1178 kWh
